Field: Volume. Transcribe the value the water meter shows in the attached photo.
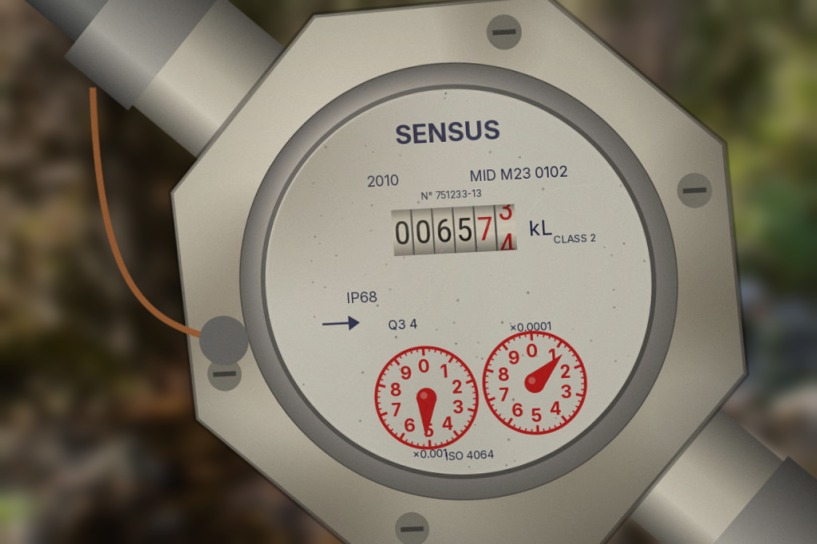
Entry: 65.7351 kL
